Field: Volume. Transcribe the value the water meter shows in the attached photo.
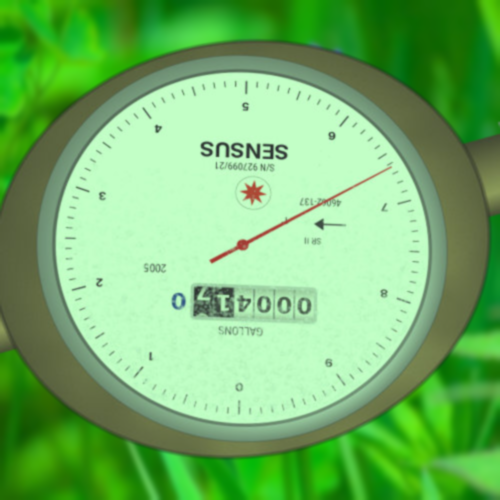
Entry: 4166.6 gal
